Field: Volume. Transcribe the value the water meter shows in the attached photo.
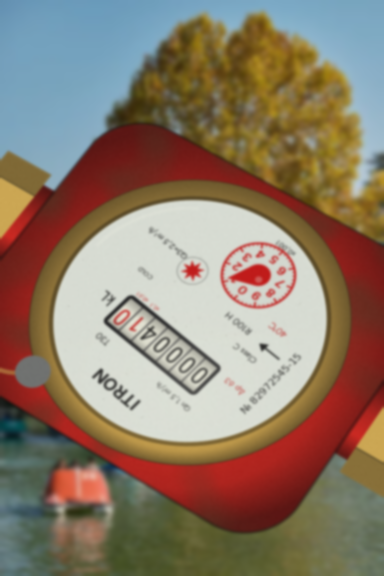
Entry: 4.101 kL
